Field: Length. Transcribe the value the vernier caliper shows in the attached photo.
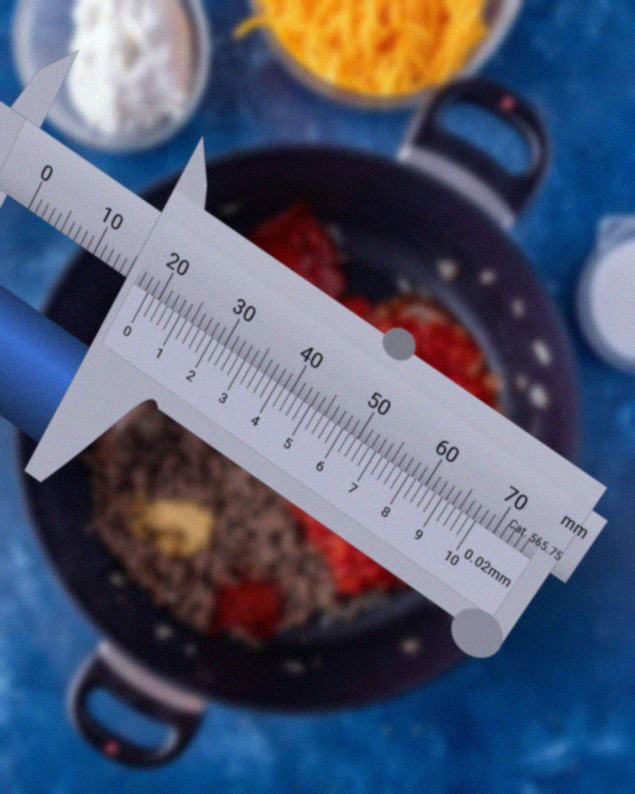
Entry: 18.4 mm
